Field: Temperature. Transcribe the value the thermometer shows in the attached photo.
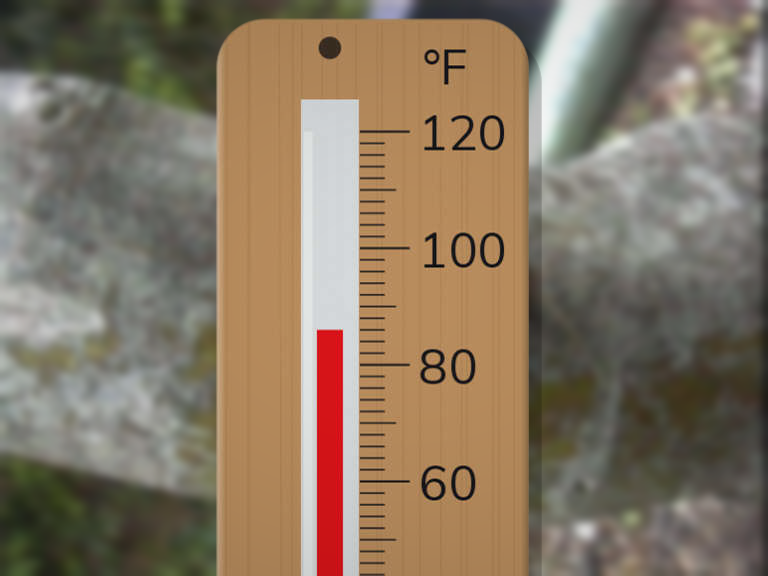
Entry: 86 °F
